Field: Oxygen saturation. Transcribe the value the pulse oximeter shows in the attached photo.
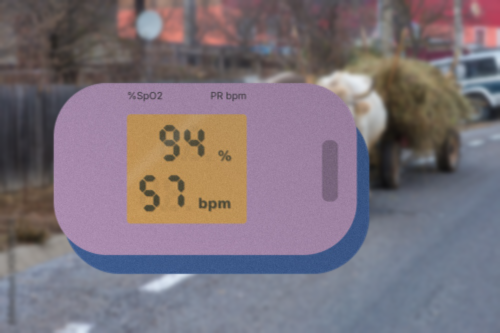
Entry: 94 %
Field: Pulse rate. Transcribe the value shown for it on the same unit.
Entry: 57 bpm
